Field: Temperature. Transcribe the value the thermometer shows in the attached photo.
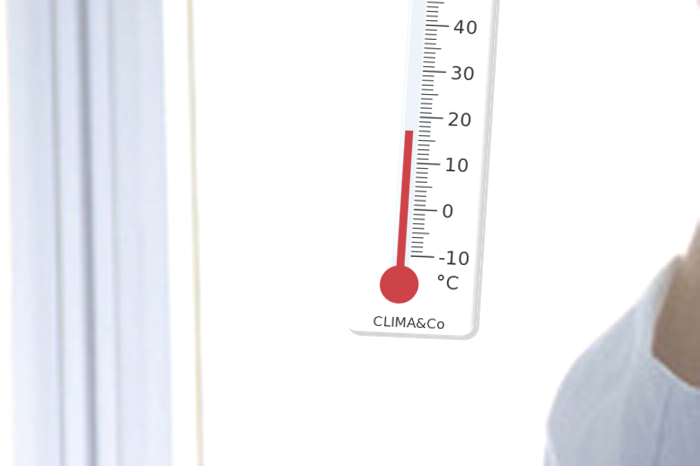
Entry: 17 °C
